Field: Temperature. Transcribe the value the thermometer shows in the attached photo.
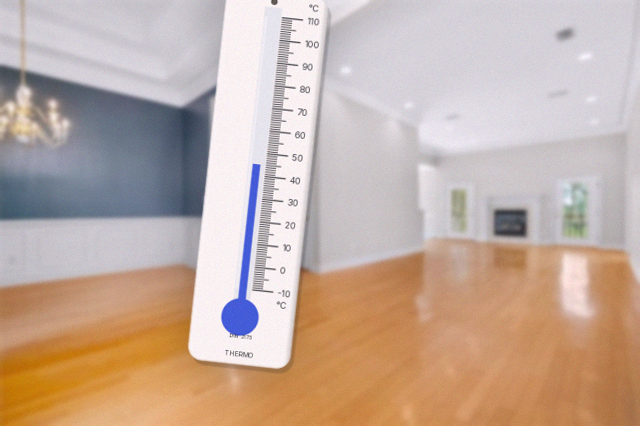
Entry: 45 °C
